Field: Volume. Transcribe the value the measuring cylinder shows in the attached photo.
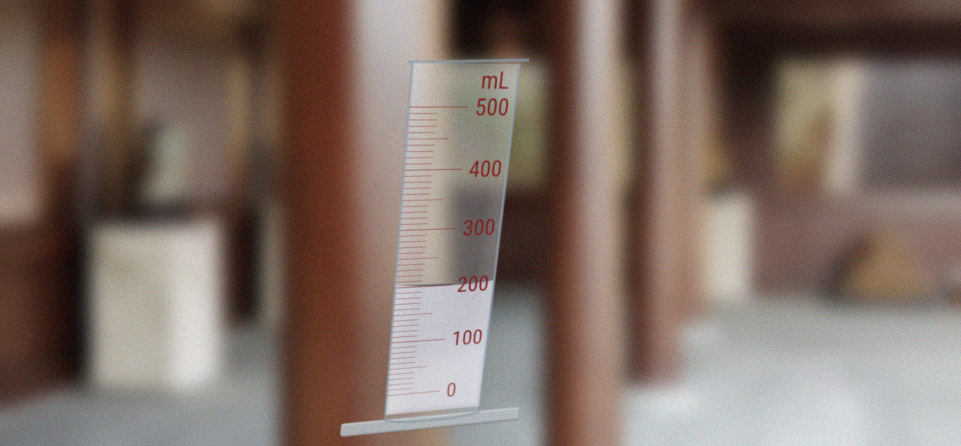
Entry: 200 mL
